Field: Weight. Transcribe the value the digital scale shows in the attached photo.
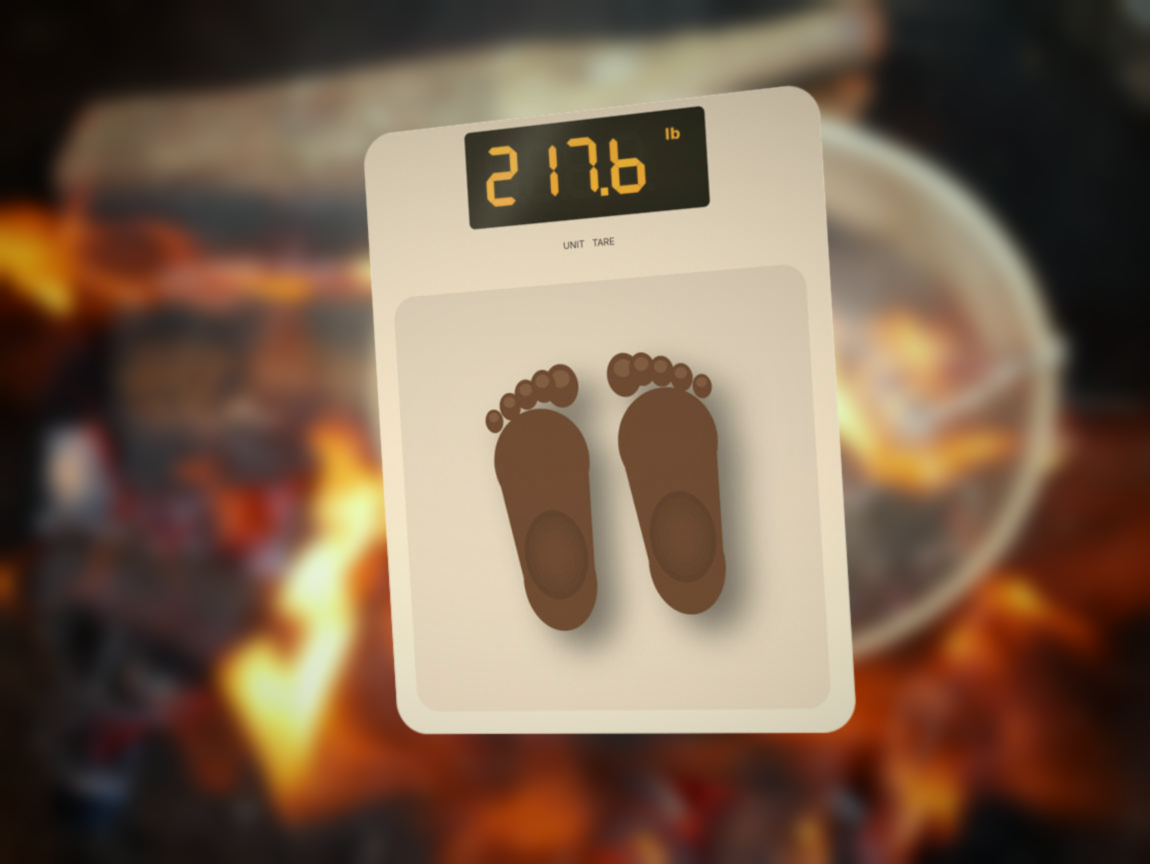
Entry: 217.6 lb
